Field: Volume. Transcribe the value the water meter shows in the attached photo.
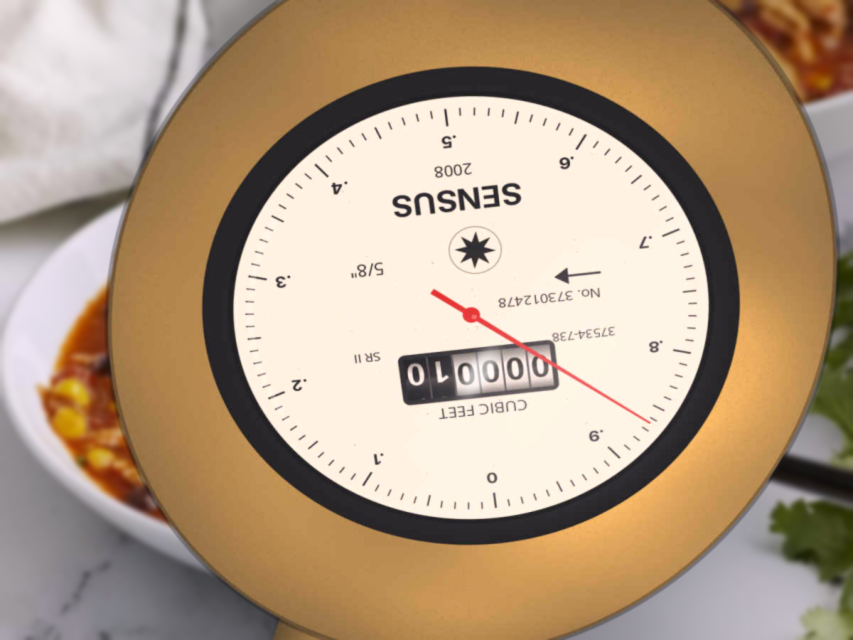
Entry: 9.86 ft³
